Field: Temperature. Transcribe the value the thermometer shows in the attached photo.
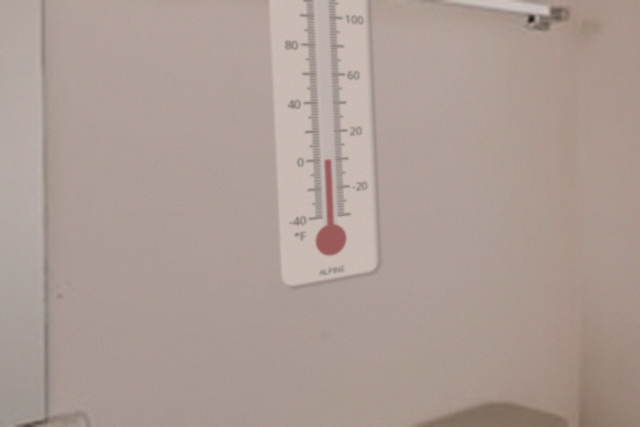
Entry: 0 °F
